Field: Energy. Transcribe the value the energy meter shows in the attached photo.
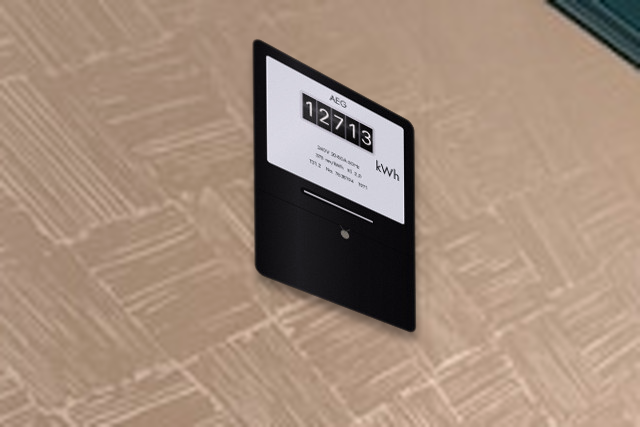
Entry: 12713 kWh
